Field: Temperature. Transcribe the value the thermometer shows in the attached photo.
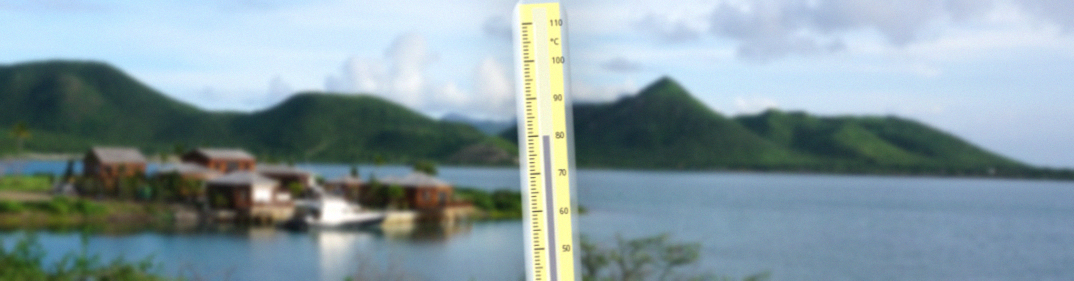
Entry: 80 °C
